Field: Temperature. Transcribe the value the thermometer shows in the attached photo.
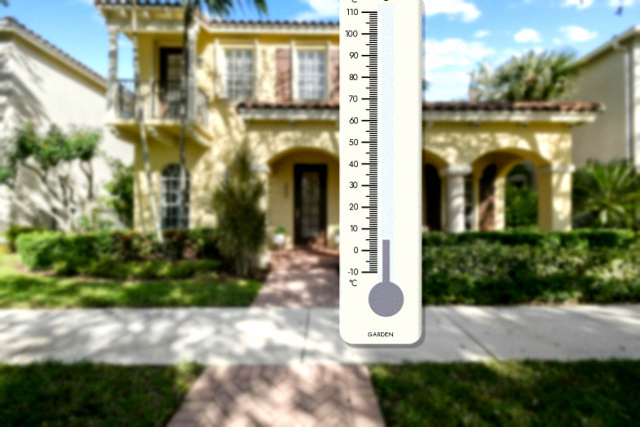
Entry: 5 °C
